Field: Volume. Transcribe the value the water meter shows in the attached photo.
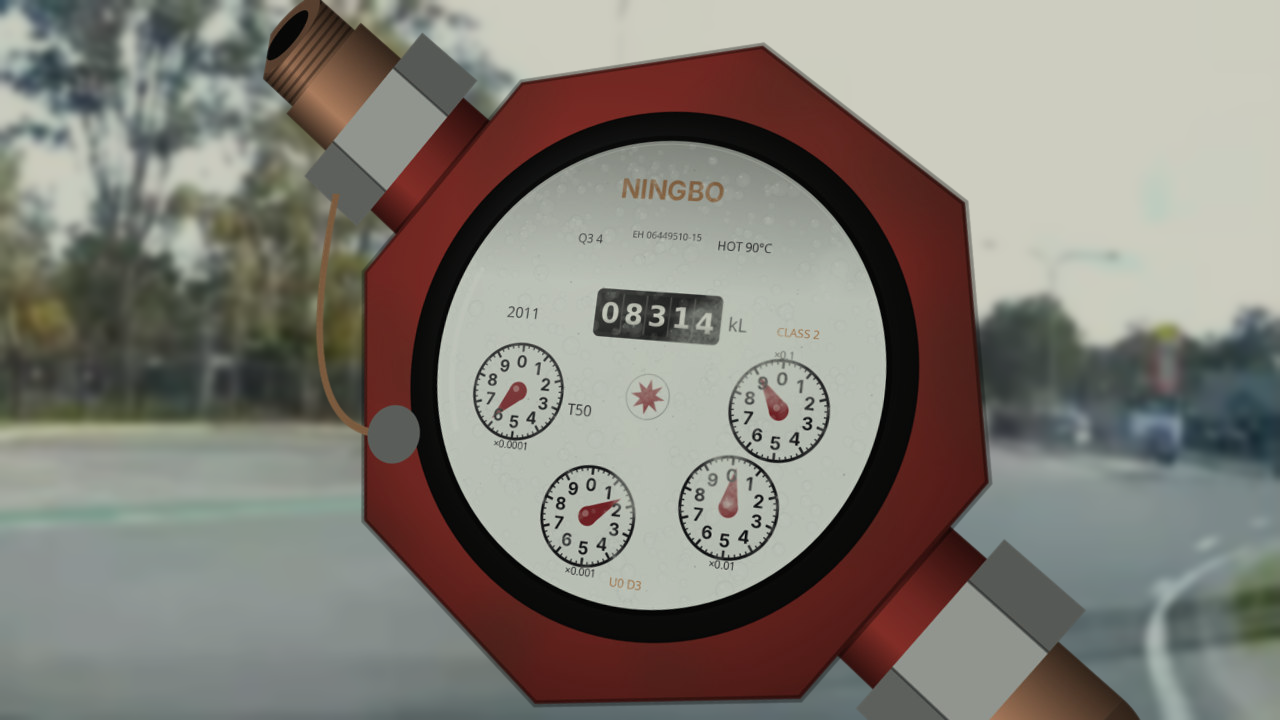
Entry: 8313.9016 kL
